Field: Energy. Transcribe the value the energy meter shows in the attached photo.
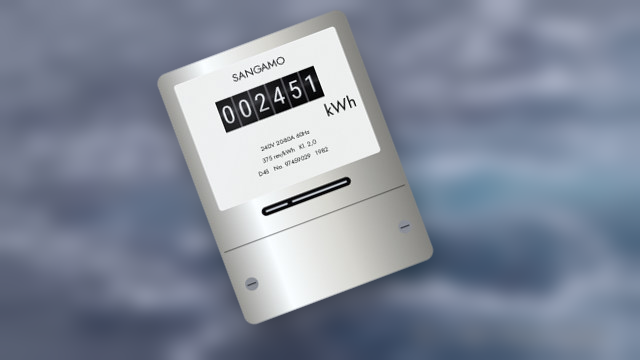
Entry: 2451 kWh
